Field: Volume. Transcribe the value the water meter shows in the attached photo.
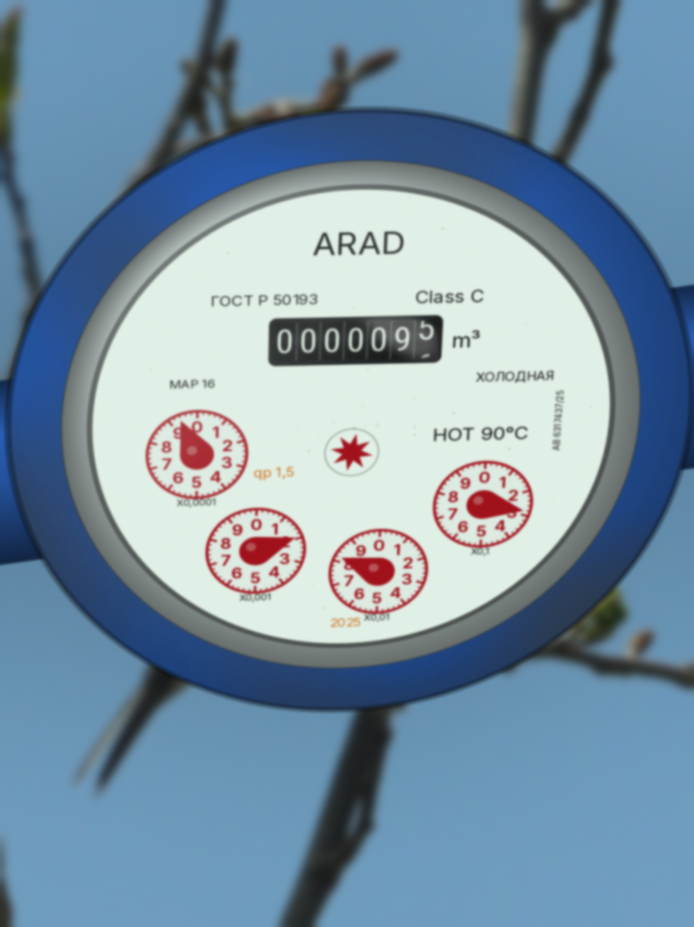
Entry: 95.2819 m³
